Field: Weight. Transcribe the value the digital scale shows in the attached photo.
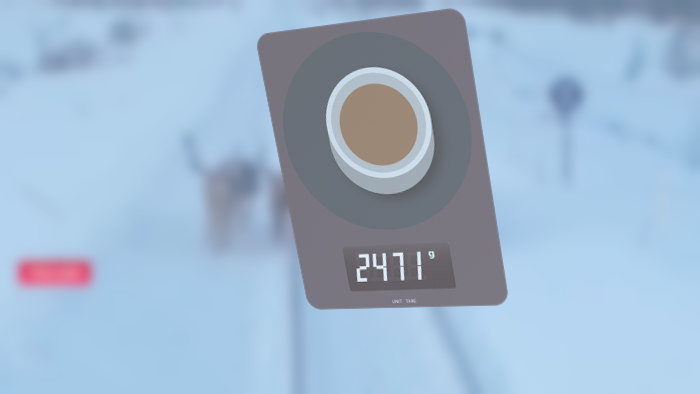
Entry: 2471 g
